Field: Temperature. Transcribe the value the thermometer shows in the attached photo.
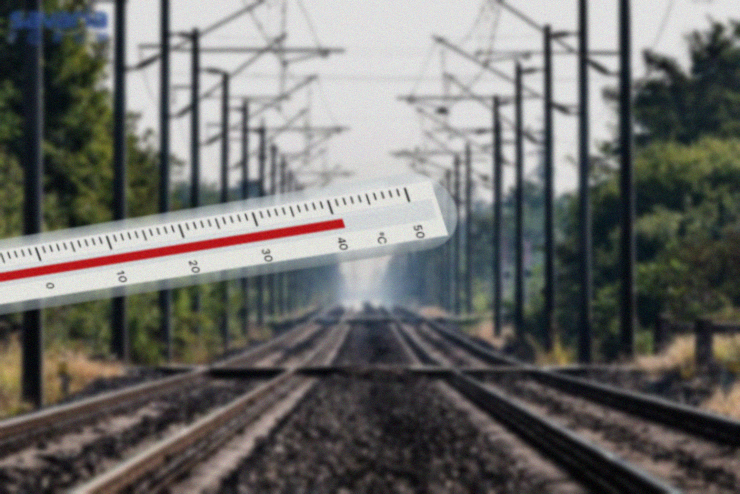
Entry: 41 °C
